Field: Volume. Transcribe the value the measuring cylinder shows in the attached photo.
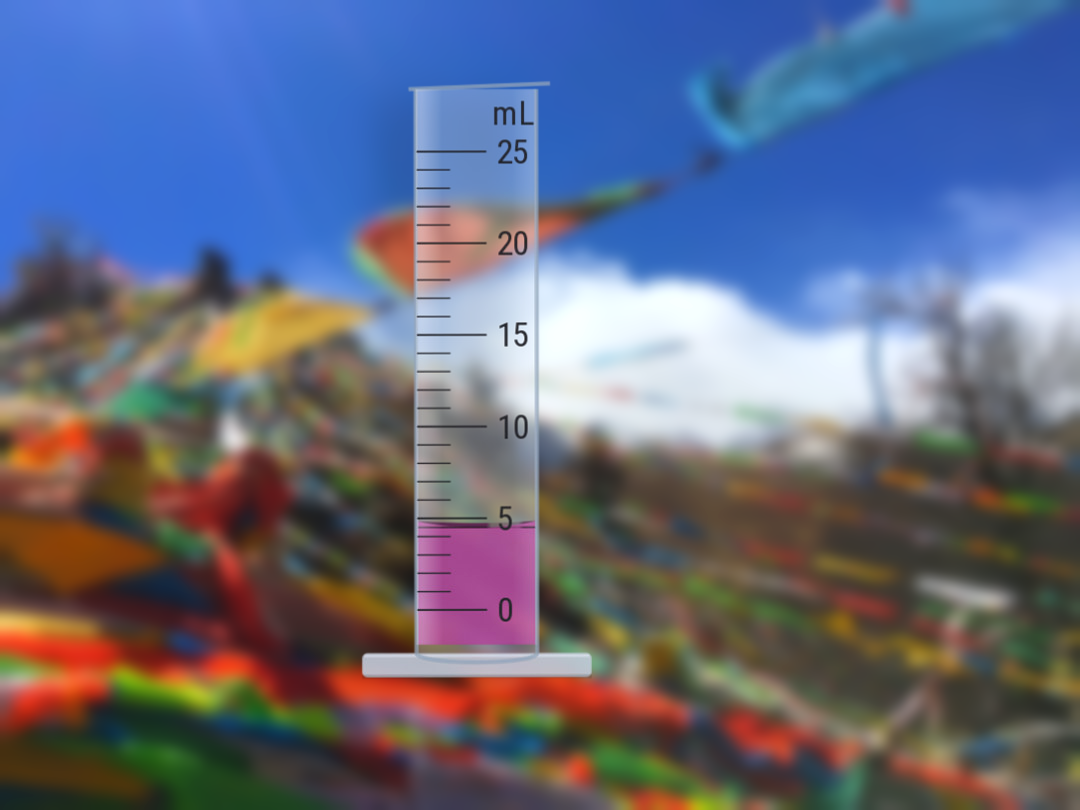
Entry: 4.5 mL
